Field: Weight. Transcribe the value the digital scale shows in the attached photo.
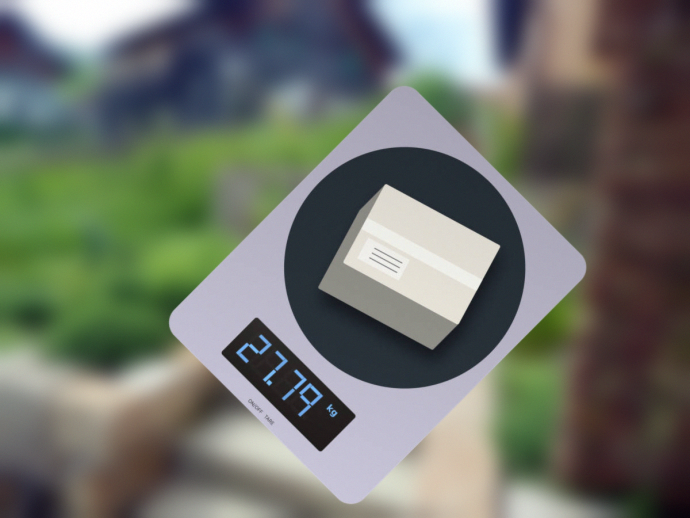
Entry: 27.79 kg
